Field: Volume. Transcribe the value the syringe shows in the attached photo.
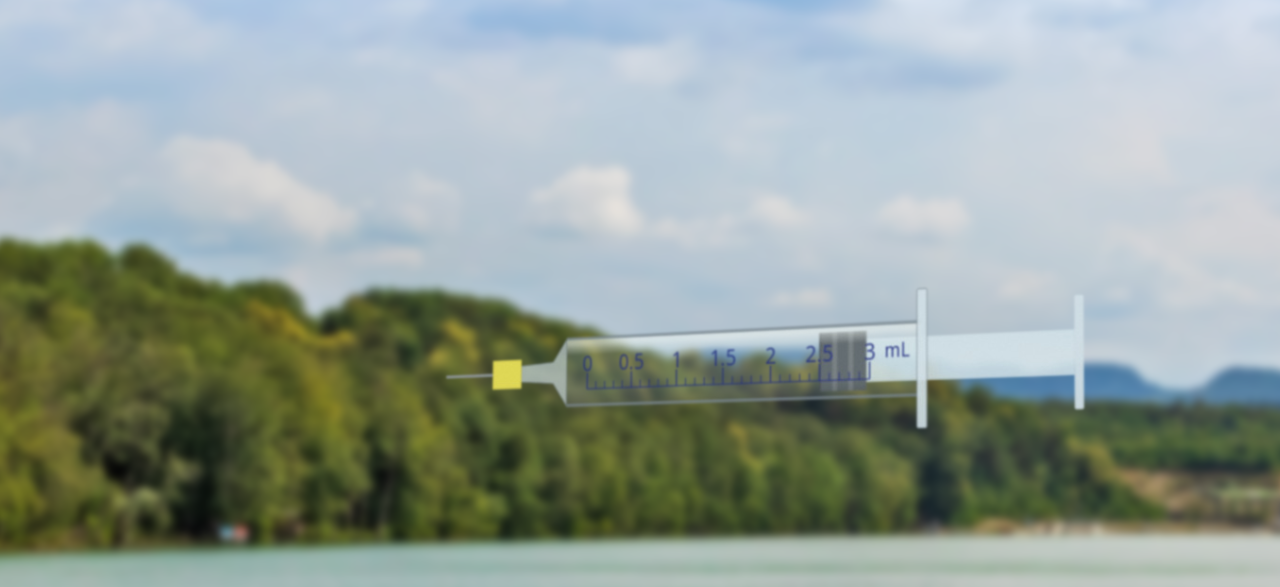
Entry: 2.5 mL
